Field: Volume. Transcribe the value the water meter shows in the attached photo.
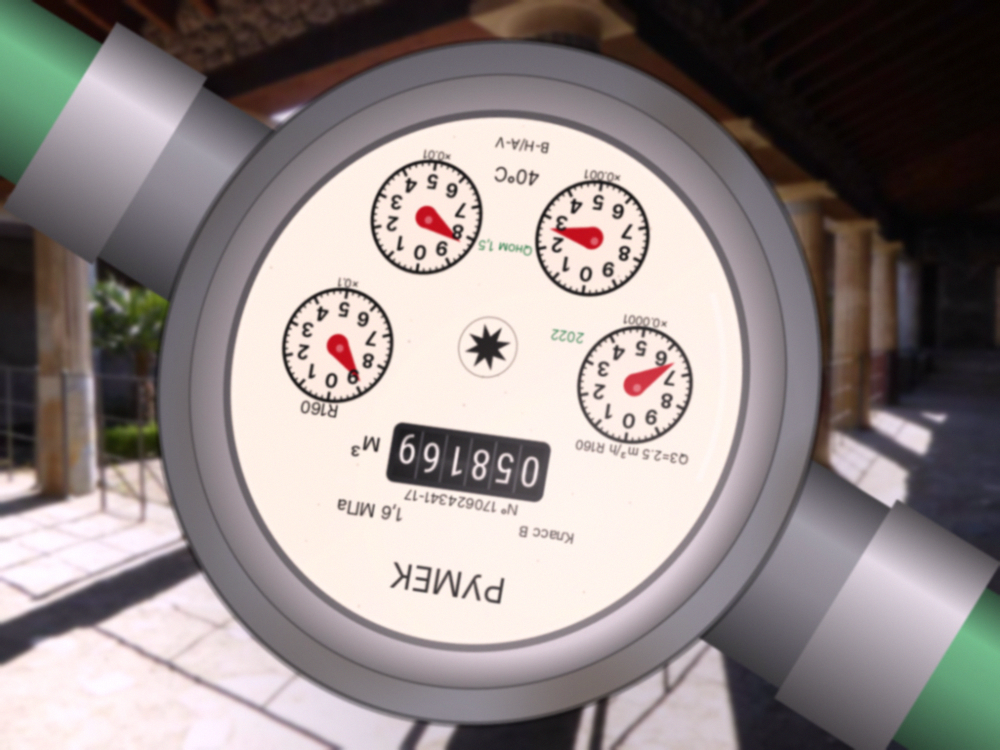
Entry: 58168.8826 m³
